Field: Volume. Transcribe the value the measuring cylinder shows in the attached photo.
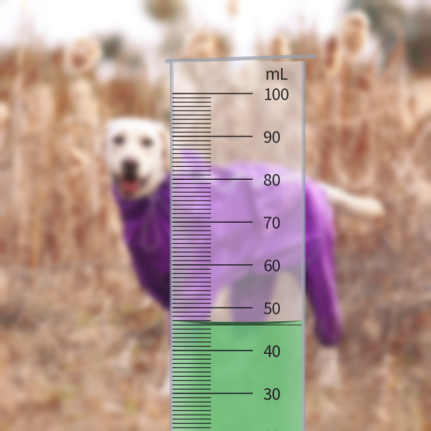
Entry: 46 mL
